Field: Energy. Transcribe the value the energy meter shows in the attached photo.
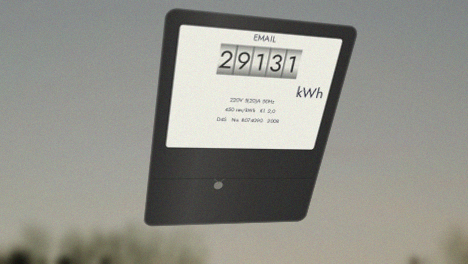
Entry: 29131 kWh
